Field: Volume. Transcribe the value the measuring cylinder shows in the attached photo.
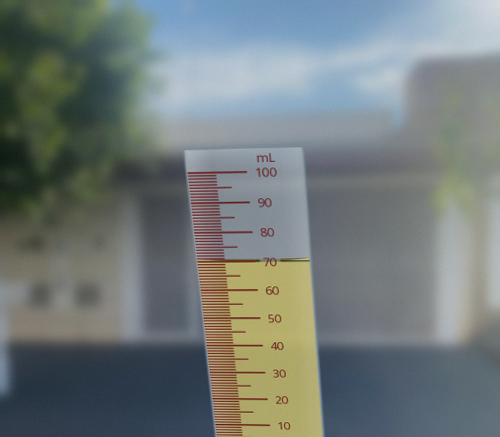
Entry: 70 mL
